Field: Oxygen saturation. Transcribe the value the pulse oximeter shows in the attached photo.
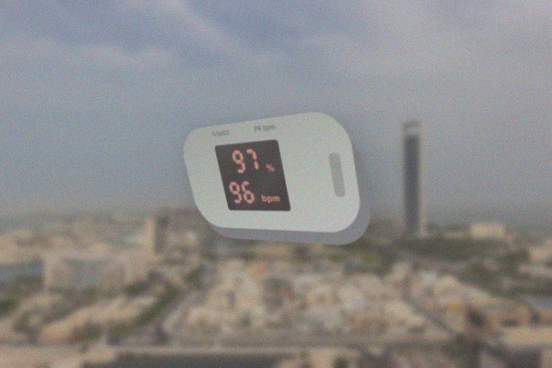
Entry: 97 %
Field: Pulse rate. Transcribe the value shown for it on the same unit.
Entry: 96 bpm
